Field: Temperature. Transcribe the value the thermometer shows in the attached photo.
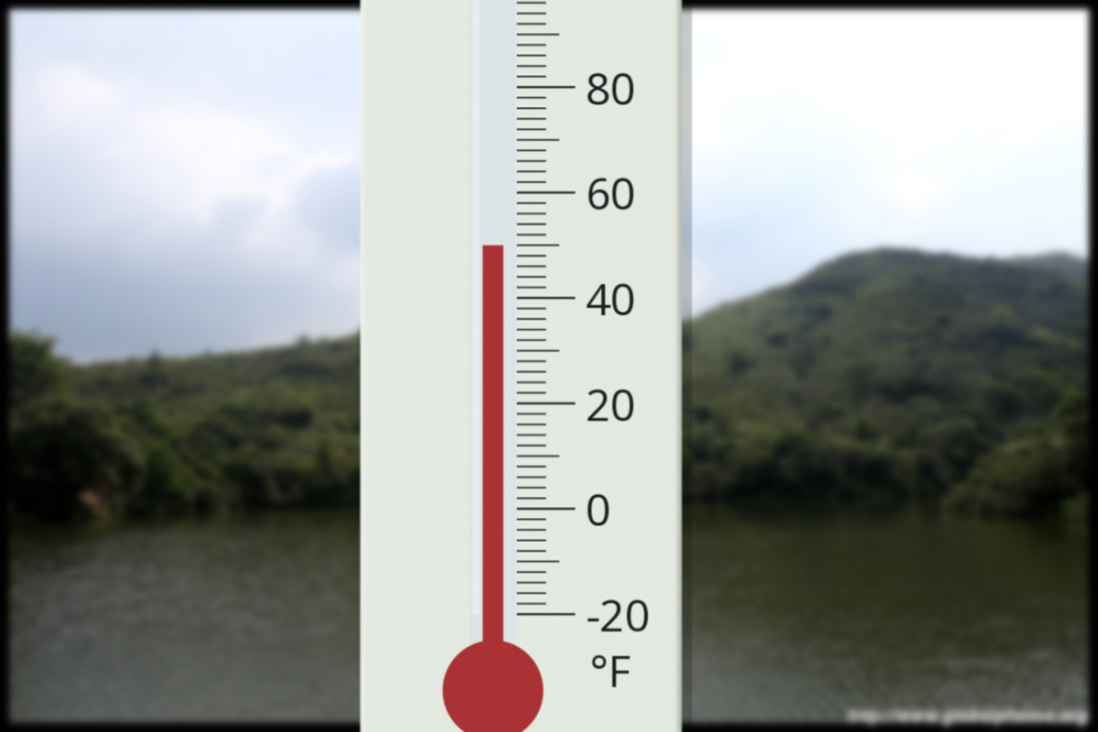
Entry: 50 °F
